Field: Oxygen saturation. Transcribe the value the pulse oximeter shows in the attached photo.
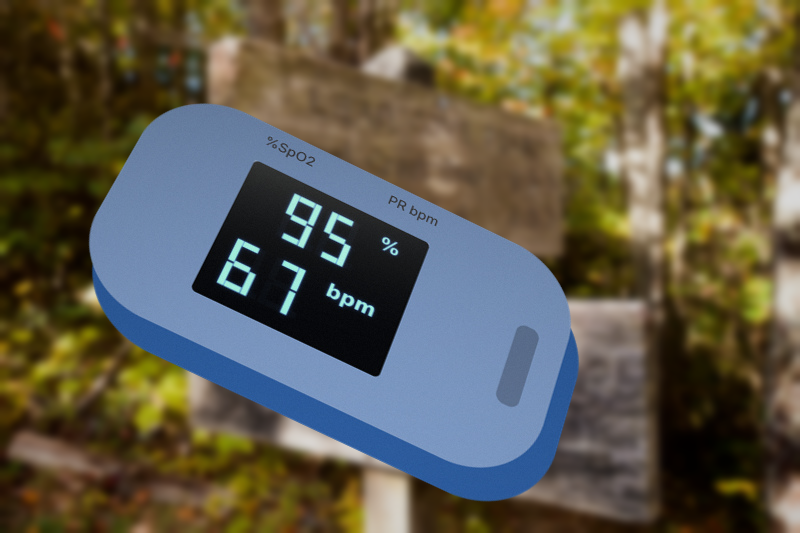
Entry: 95 %
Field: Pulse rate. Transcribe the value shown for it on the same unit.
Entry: 67 bpm
